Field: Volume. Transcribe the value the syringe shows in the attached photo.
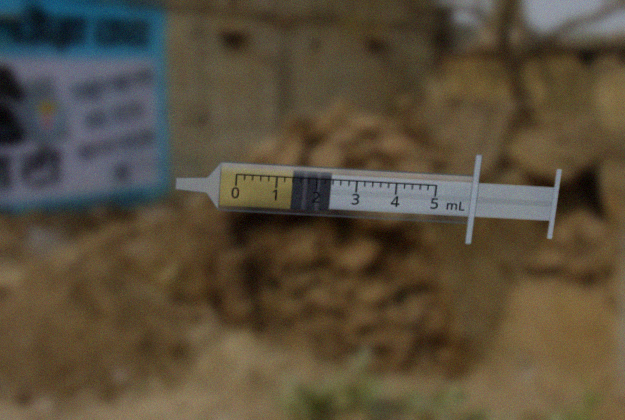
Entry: 1.4 mL
